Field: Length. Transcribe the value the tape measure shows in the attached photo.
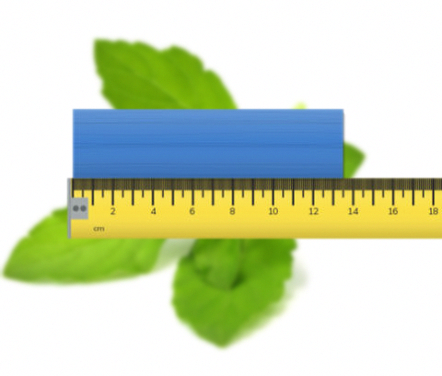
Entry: 13.5 cm
